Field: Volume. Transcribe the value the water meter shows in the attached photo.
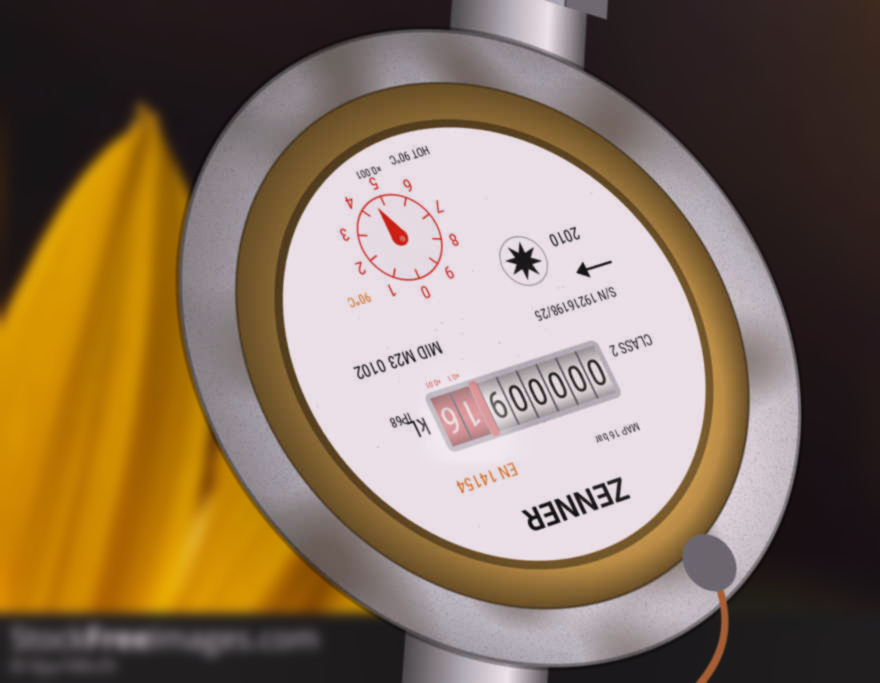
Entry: 9.164 kL
